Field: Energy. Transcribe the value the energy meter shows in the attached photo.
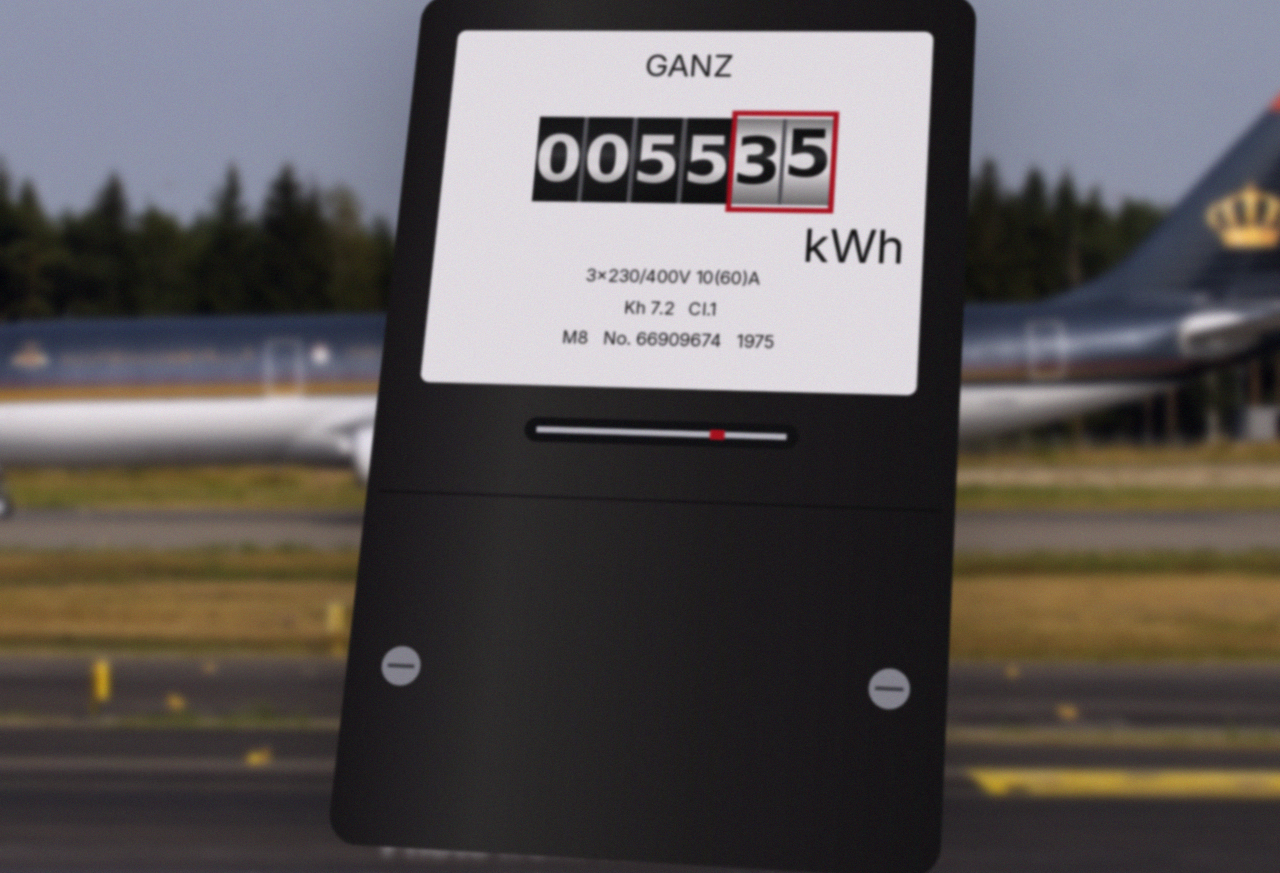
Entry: 55.35 kWh
